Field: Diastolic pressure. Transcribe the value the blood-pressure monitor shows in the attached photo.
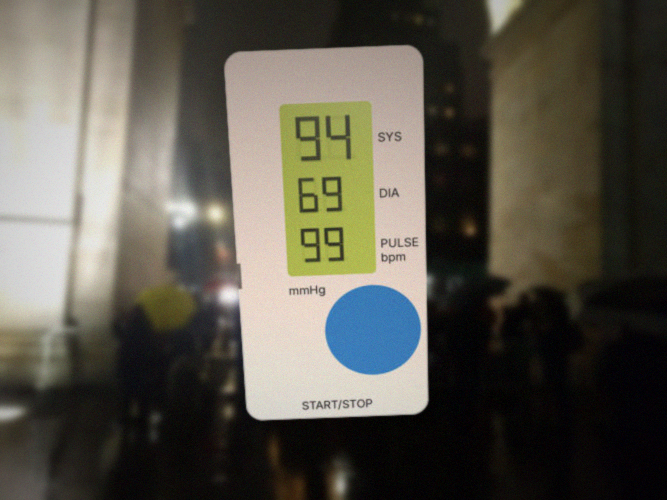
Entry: 69 mmHg
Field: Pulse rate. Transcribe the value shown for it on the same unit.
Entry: 99 bpm
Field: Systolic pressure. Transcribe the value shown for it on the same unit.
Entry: 94 mmHg
